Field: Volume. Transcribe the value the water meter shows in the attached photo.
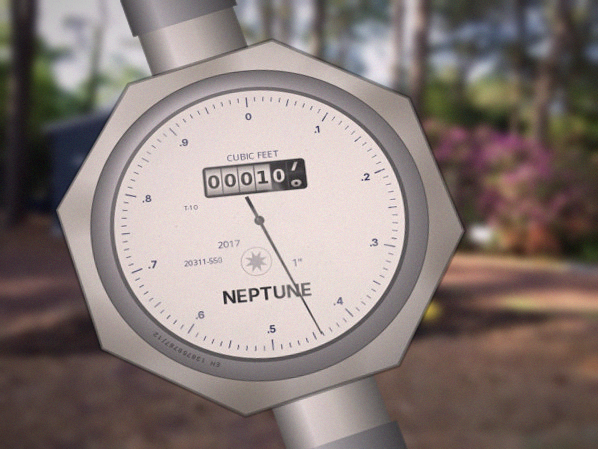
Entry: 107.44 ft³
